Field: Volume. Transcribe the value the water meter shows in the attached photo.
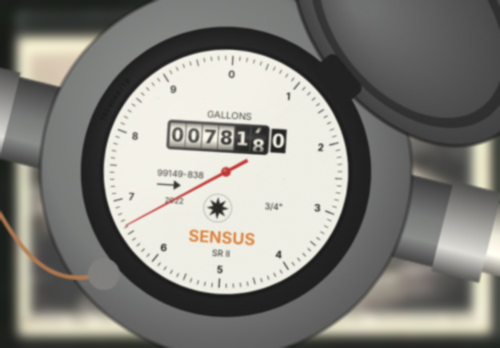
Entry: 78176.6 gal
